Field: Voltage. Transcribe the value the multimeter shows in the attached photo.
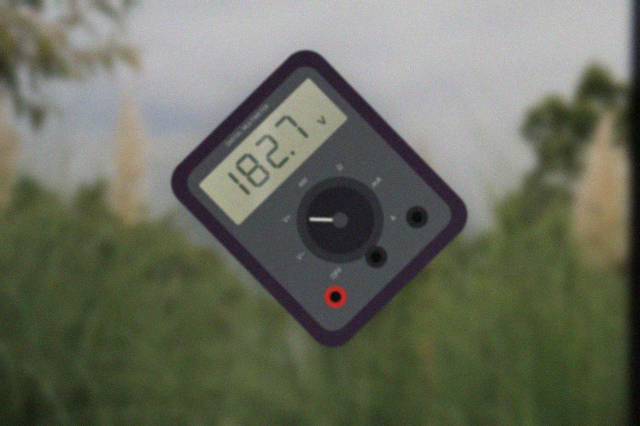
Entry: 182.7 V
